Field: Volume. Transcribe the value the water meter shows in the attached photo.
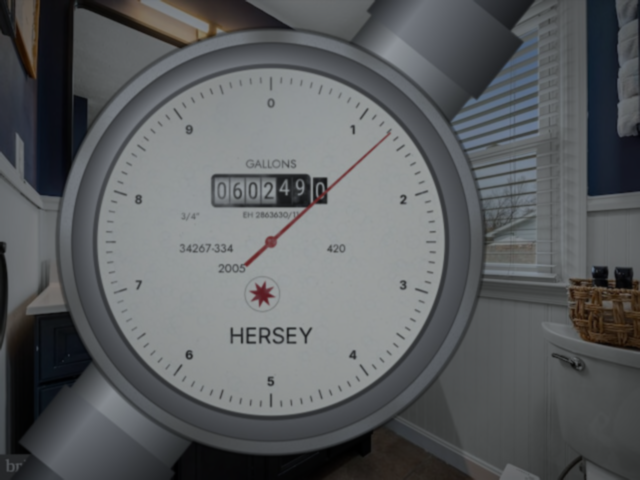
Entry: 602491.3 gal
